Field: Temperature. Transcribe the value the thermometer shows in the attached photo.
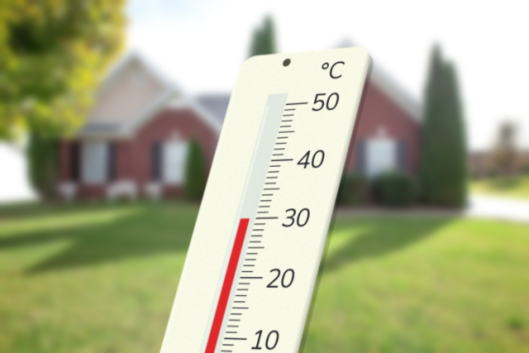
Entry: 30 °C
